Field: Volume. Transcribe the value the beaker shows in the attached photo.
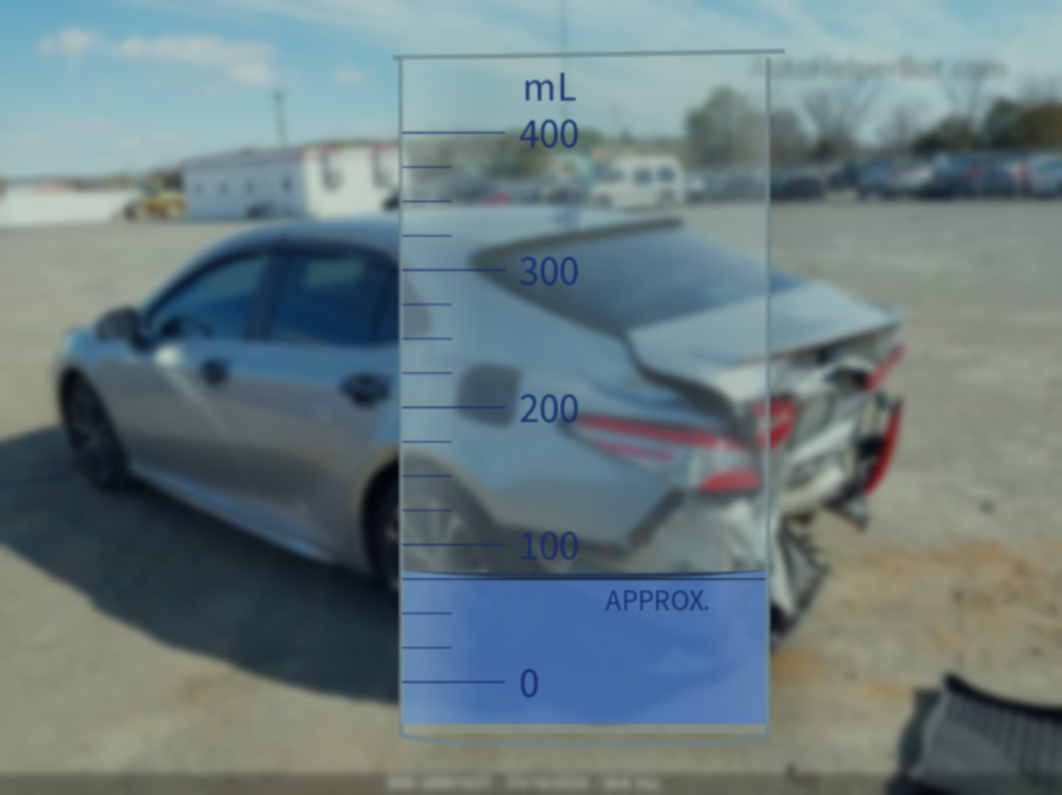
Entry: 75 mL
